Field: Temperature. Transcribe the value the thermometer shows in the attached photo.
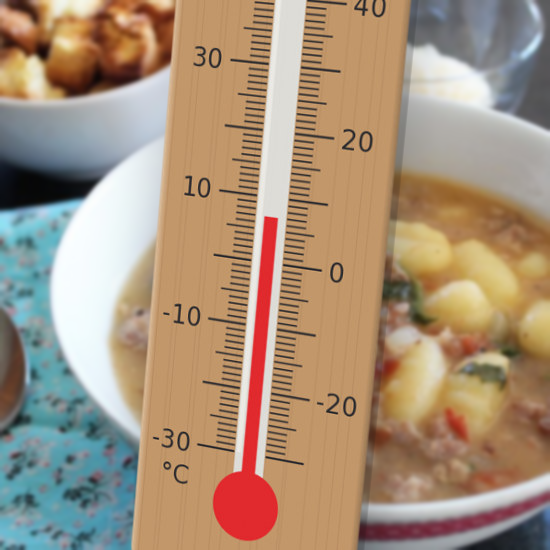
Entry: 7 °C
